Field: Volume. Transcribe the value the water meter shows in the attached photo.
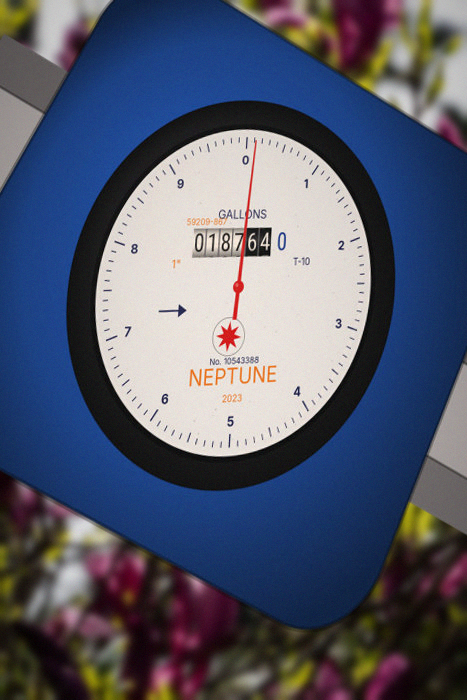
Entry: 187640.1 gal
